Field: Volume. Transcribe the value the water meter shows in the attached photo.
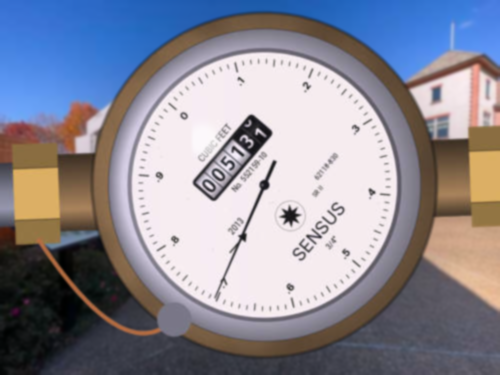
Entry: 5130.70 ft³
